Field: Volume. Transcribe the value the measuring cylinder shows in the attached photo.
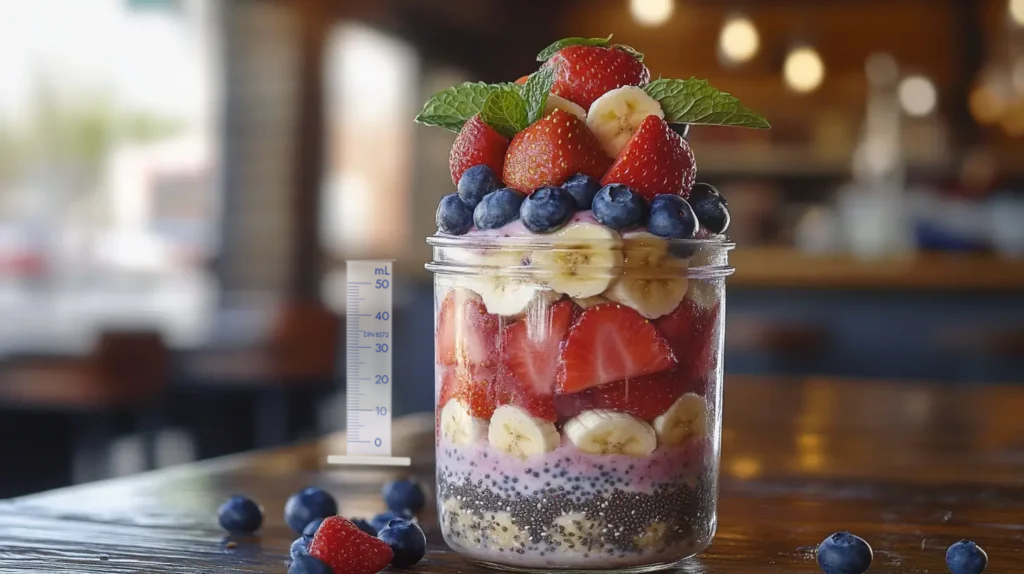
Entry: 10 mL
